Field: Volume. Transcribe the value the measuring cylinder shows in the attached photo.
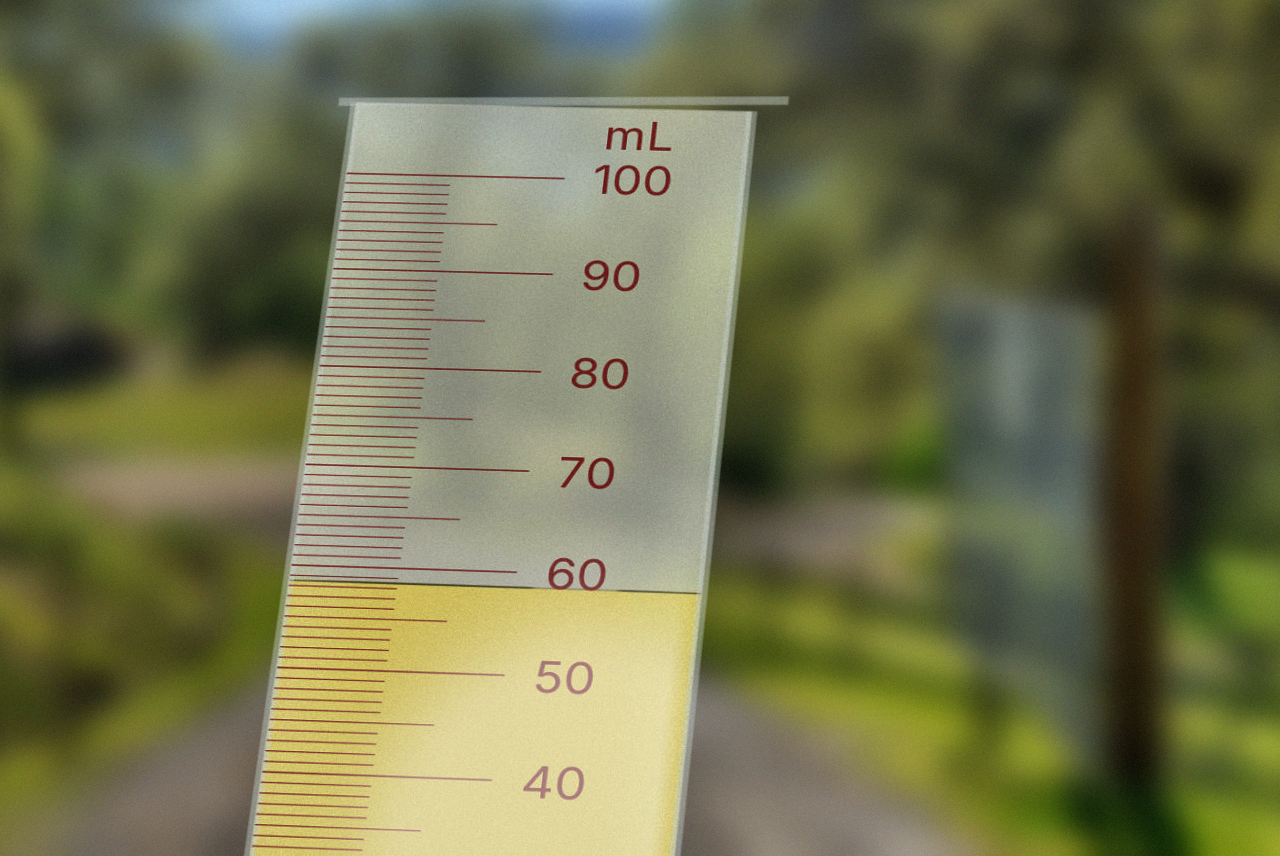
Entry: 58.5 mL
